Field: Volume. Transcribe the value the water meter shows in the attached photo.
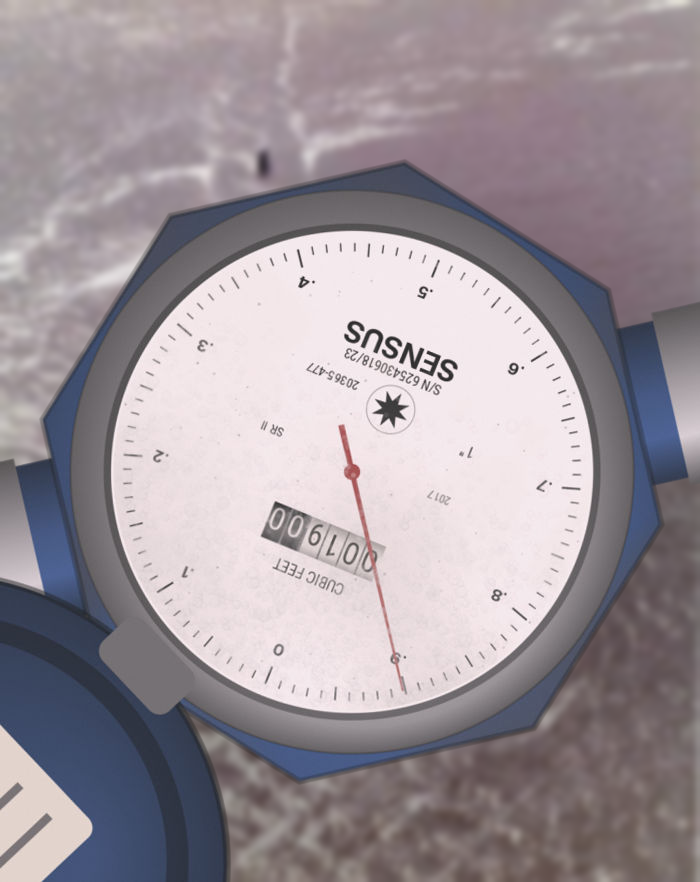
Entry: 1899.90 ft³
